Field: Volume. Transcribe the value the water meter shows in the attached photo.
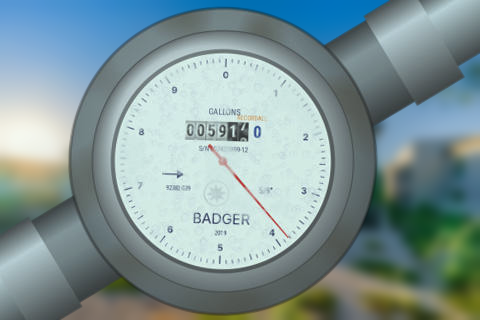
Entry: 59173.8 gal
